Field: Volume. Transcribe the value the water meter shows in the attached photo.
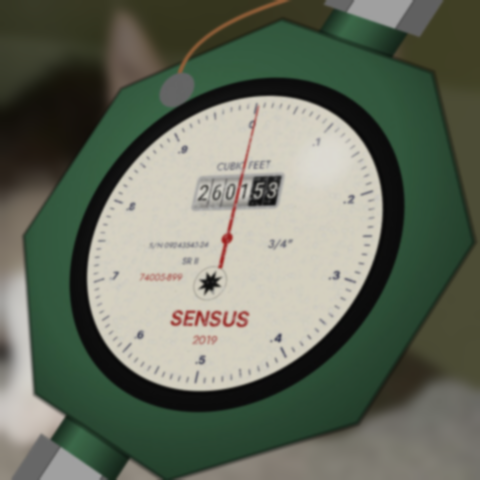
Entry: 260153.00 ft³
